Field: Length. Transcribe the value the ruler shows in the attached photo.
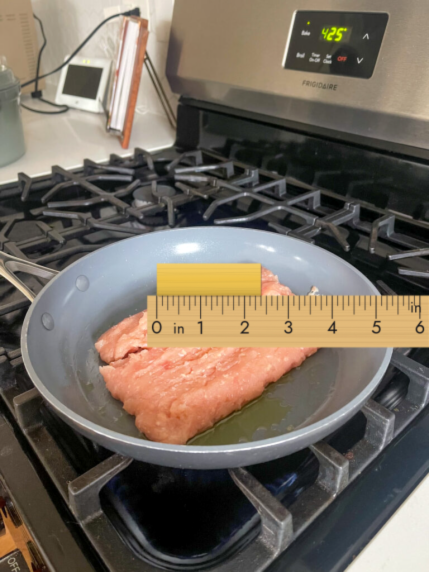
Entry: 2.375 in
